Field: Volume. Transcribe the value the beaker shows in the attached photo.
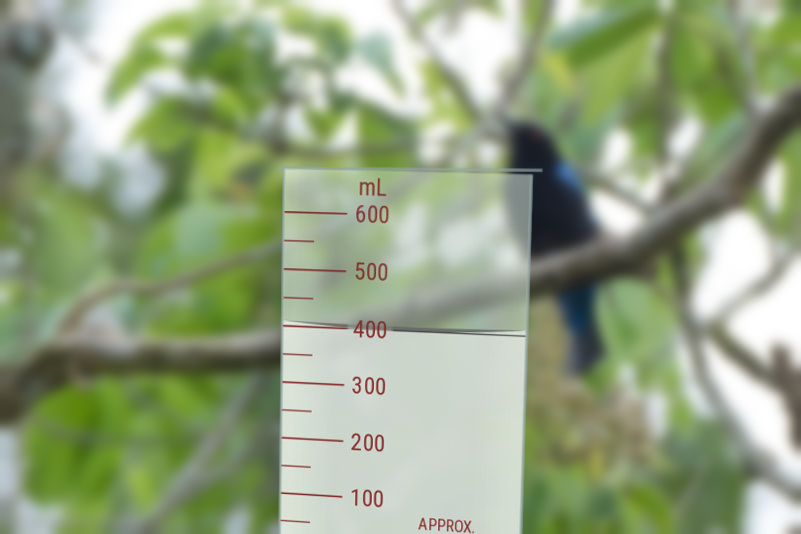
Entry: 400 mL
